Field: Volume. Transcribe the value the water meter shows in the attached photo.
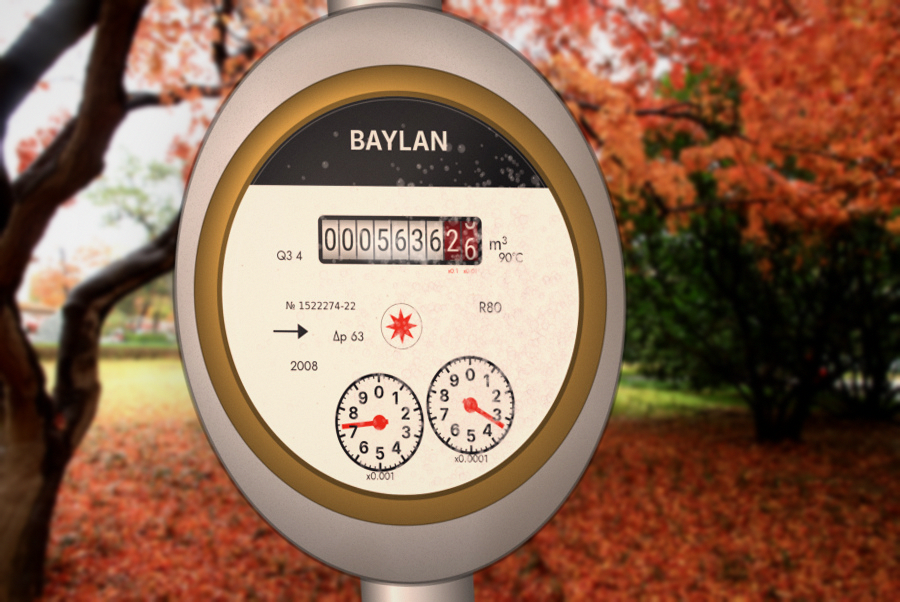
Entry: 5636.2573 m³
